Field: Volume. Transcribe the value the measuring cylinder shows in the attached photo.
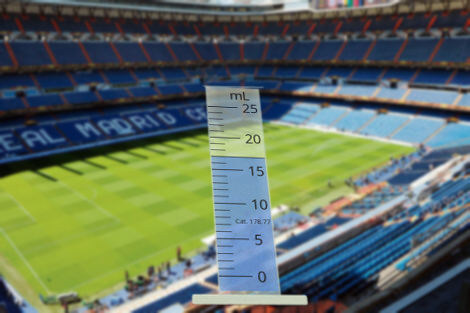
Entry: 17 mL
